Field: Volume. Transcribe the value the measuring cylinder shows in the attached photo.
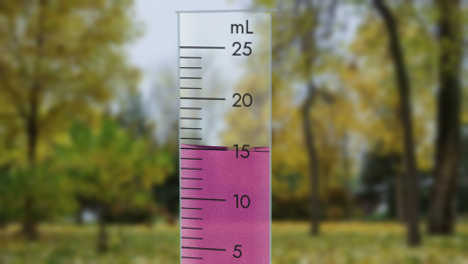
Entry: 15 mL
